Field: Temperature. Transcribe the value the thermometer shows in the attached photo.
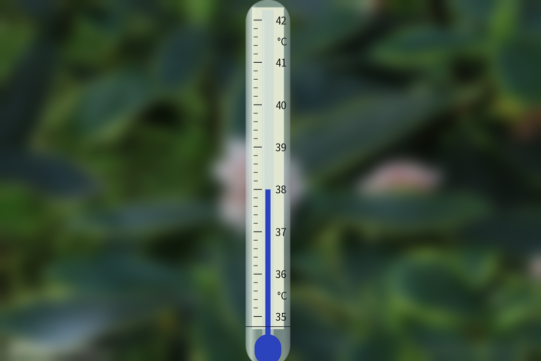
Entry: 38 °C
